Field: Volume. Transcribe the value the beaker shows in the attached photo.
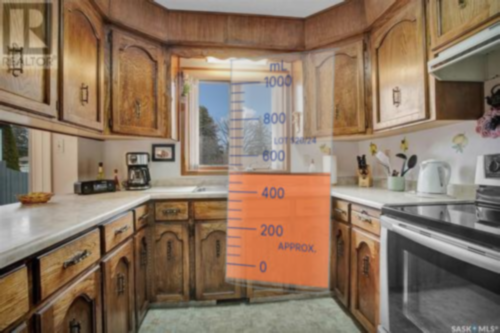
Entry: 500 mL
